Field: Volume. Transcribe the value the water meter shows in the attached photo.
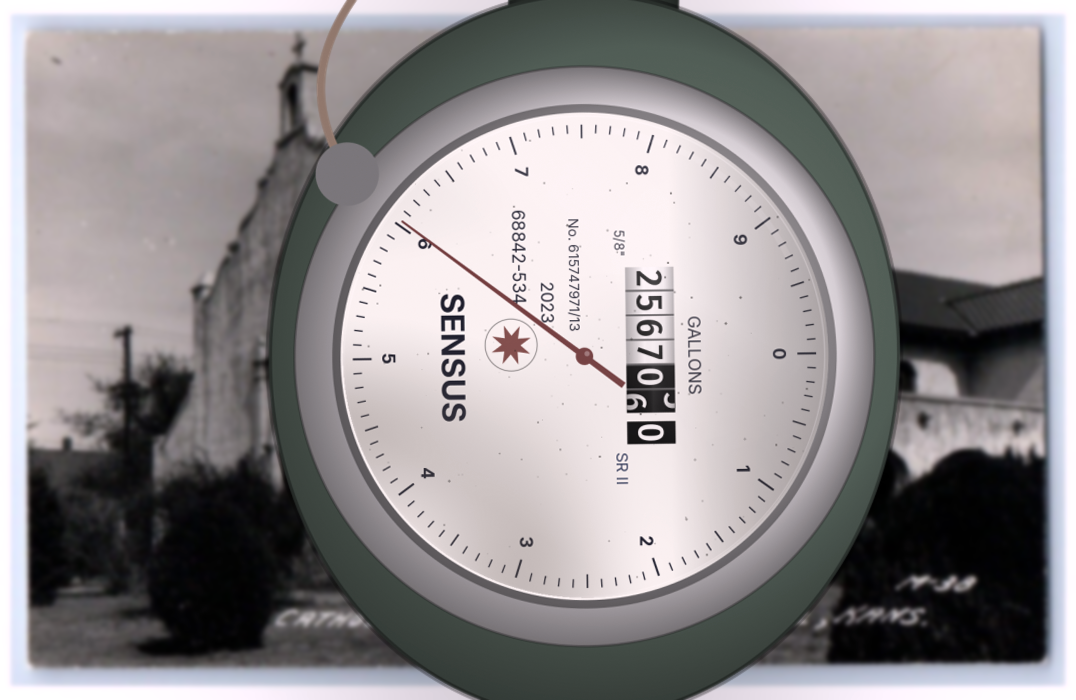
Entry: 2567056.0 gal
